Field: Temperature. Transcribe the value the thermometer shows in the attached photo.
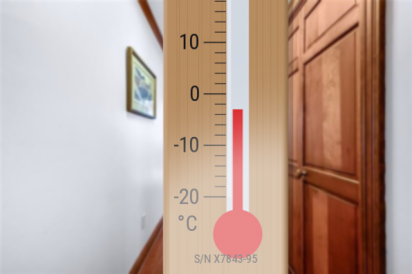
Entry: -3 °C
